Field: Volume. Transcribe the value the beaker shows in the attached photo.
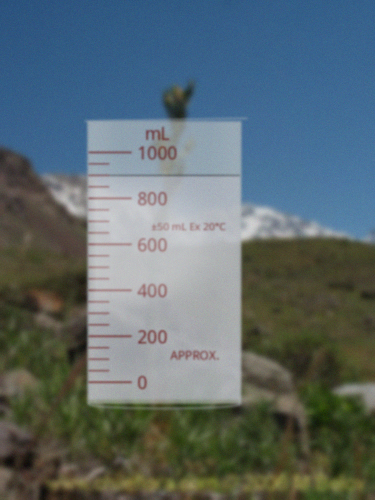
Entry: 900 mL
